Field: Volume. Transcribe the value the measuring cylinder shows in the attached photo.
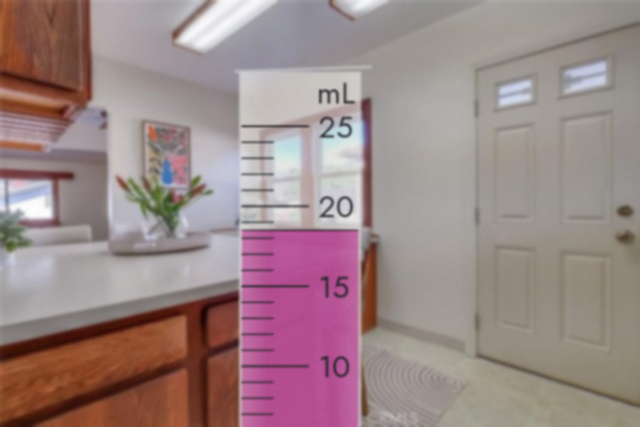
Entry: 18.5 mL
